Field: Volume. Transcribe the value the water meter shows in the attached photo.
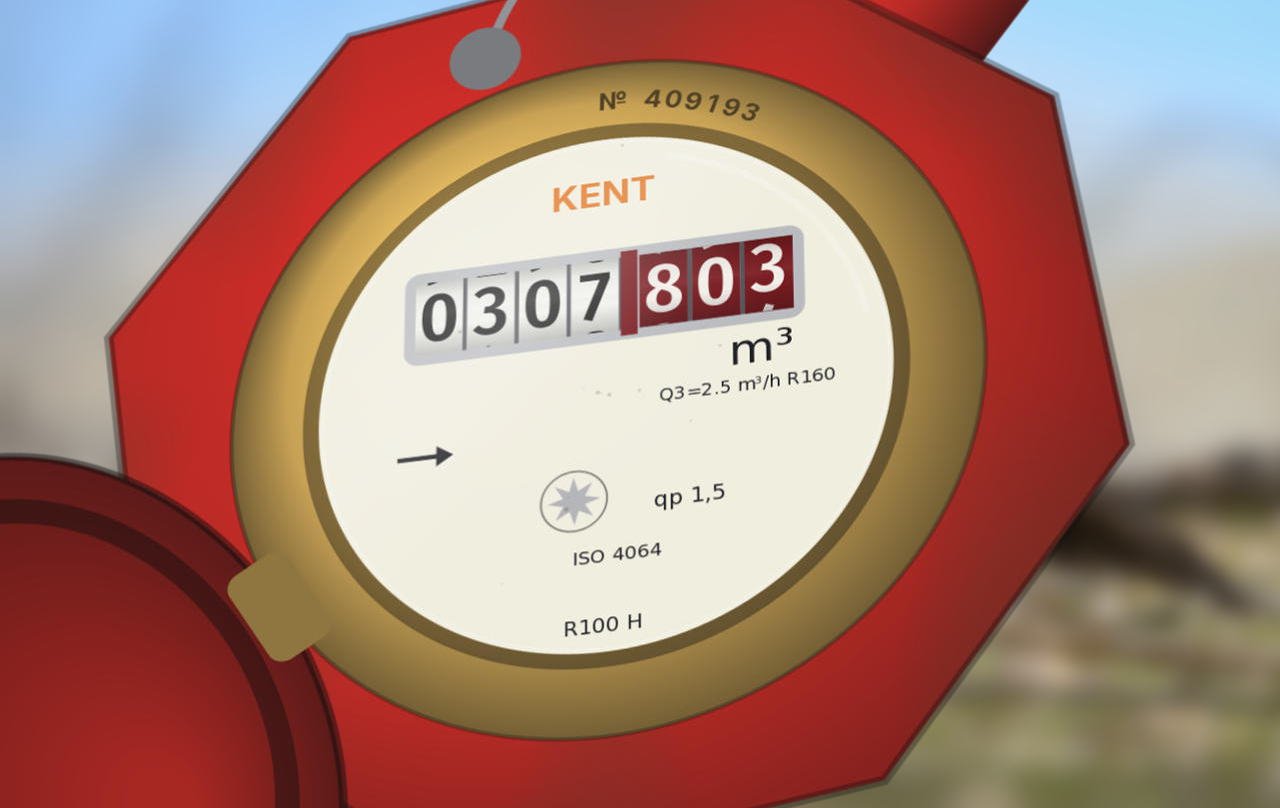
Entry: 307.803 m³
